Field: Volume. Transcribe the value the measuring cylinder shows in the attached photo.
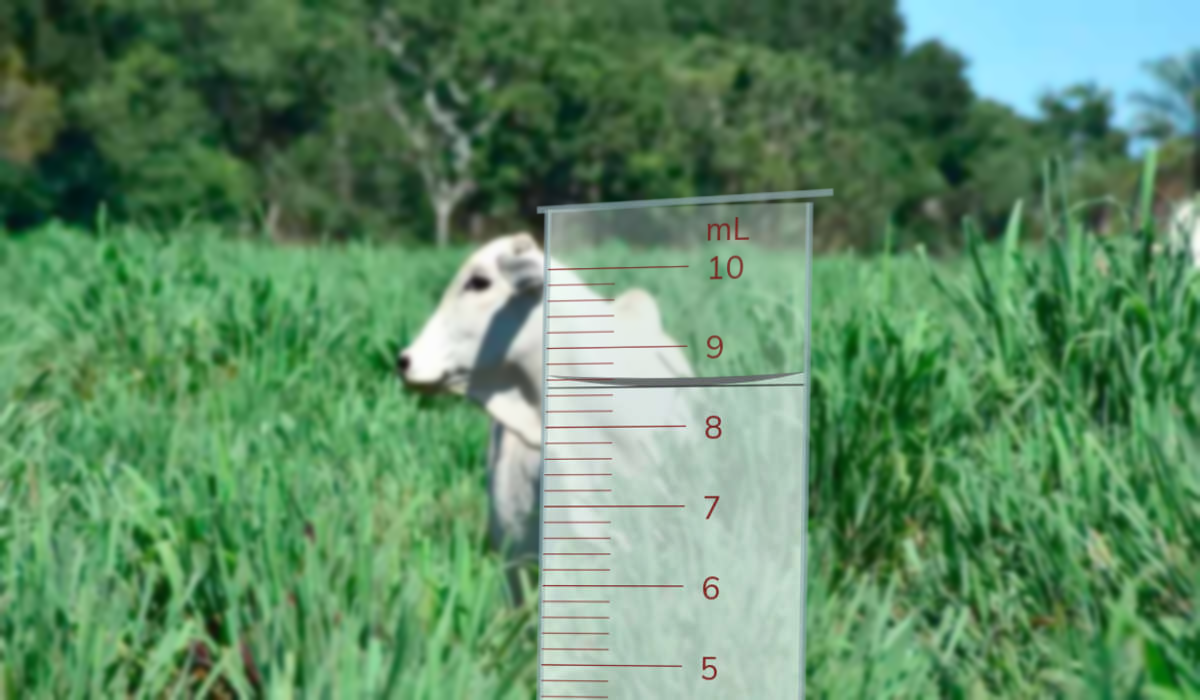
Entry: 8.5 mL
